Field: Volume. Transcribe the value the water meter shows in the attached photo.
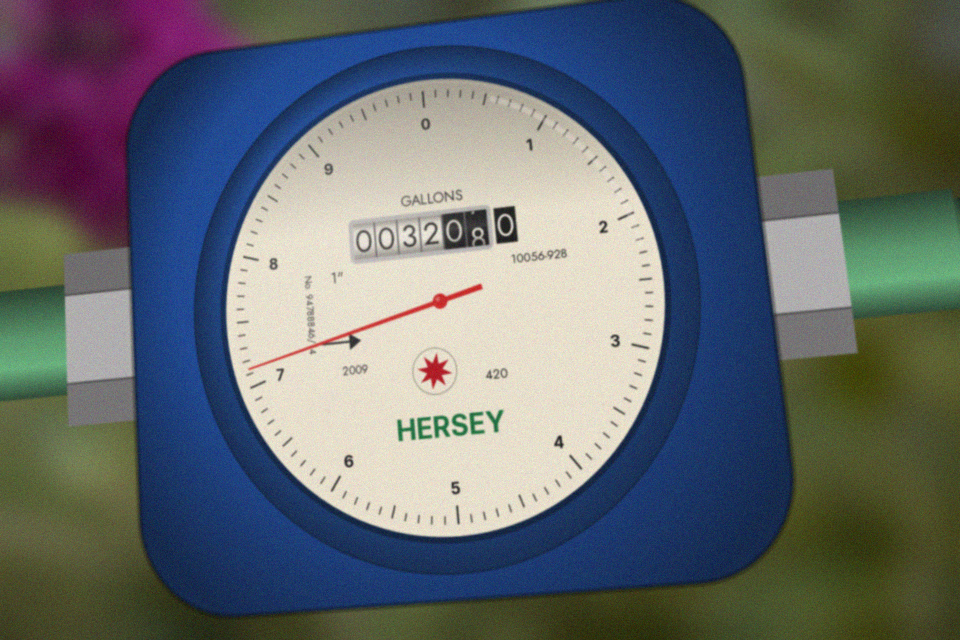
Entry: 32077.1 gal
